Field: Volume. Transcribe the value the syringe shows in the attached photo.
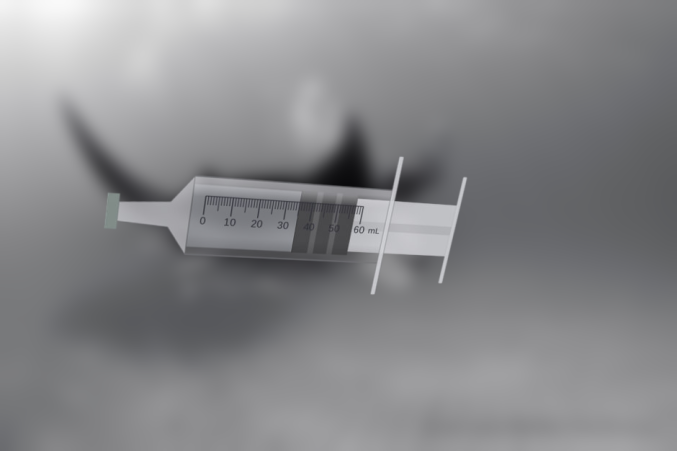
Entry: 35 mL
